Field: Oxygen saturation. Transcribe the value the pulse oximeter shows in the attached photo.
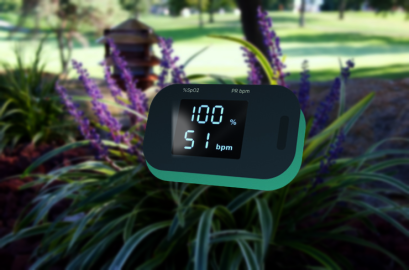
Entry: 100 %
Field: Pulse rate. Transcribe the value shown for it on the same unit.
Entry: 51 bpm
